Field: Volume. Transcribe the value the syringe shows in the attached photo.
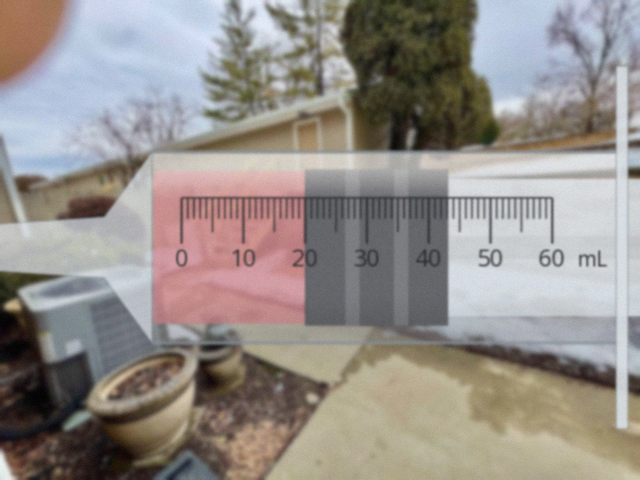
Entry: 20 mL
